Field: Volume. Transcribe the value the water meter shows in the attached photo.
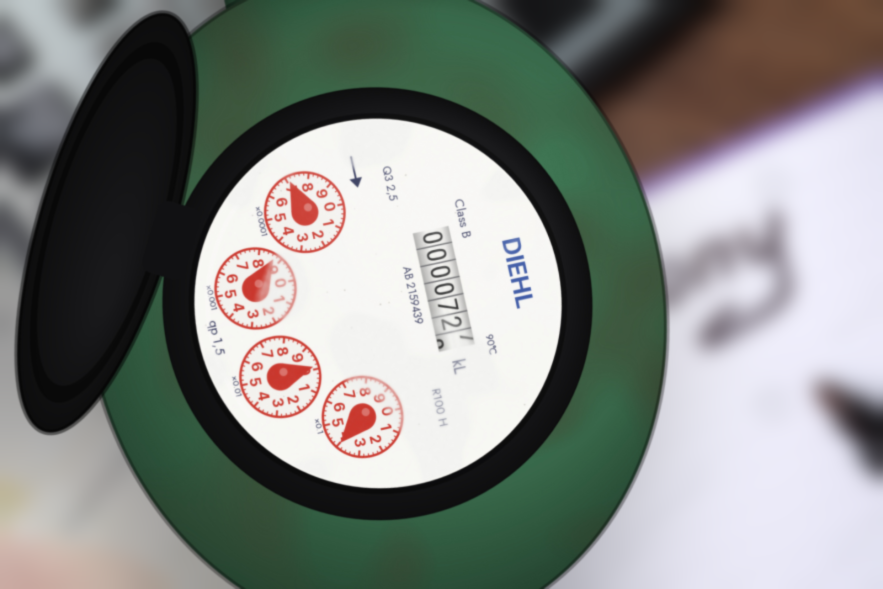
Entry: 727.3987 kL
